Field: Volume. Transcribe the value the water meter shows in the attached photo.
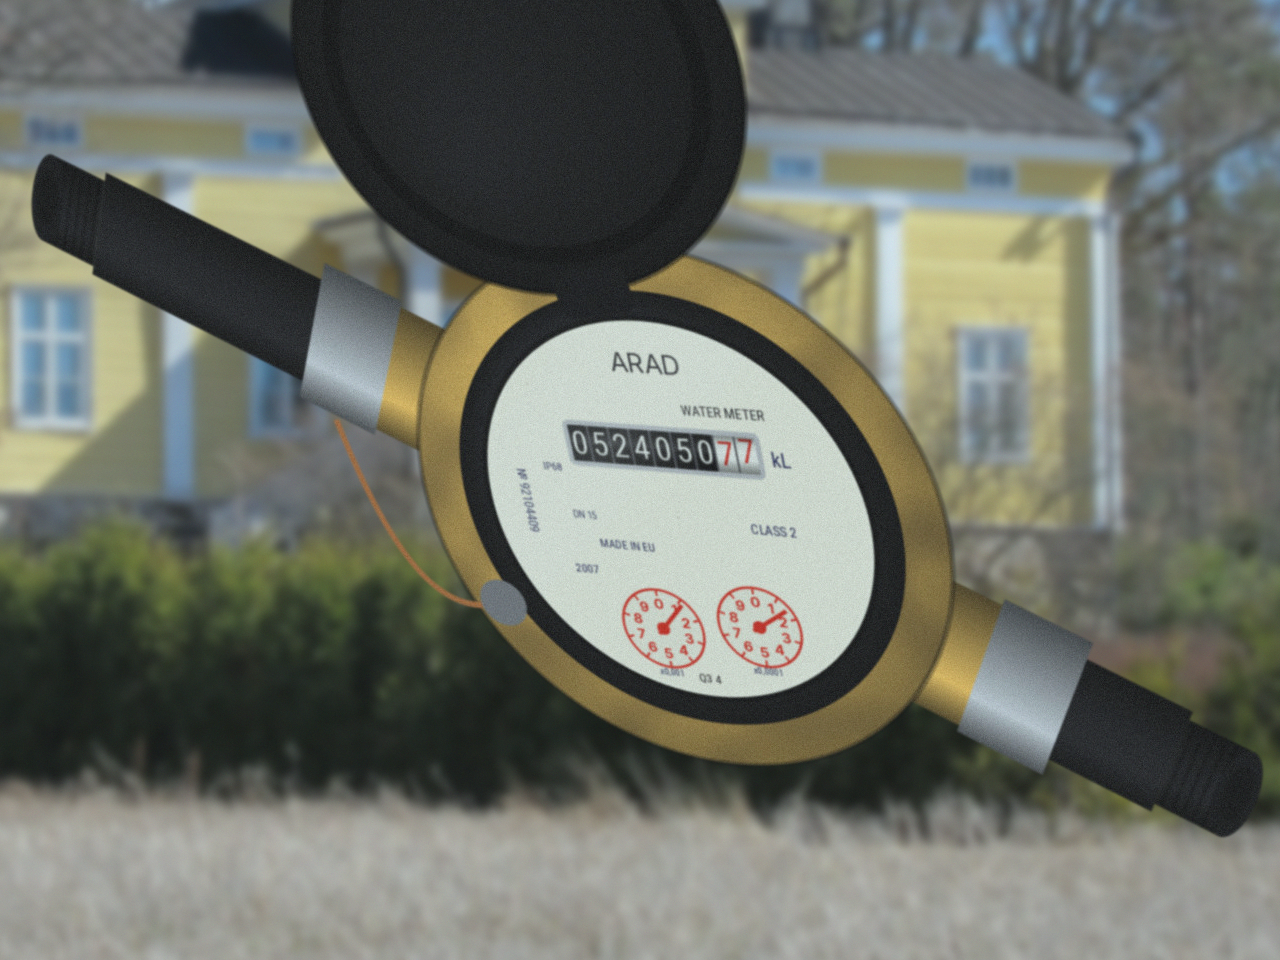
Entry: 524050.7711 kL
